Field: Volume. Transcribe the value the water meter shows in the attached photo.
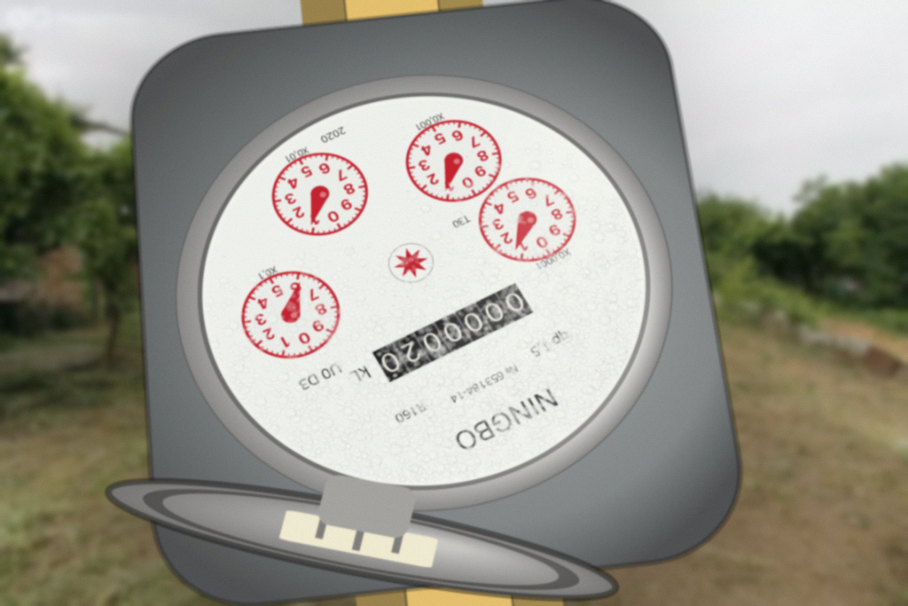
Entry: 20.6111 kL
